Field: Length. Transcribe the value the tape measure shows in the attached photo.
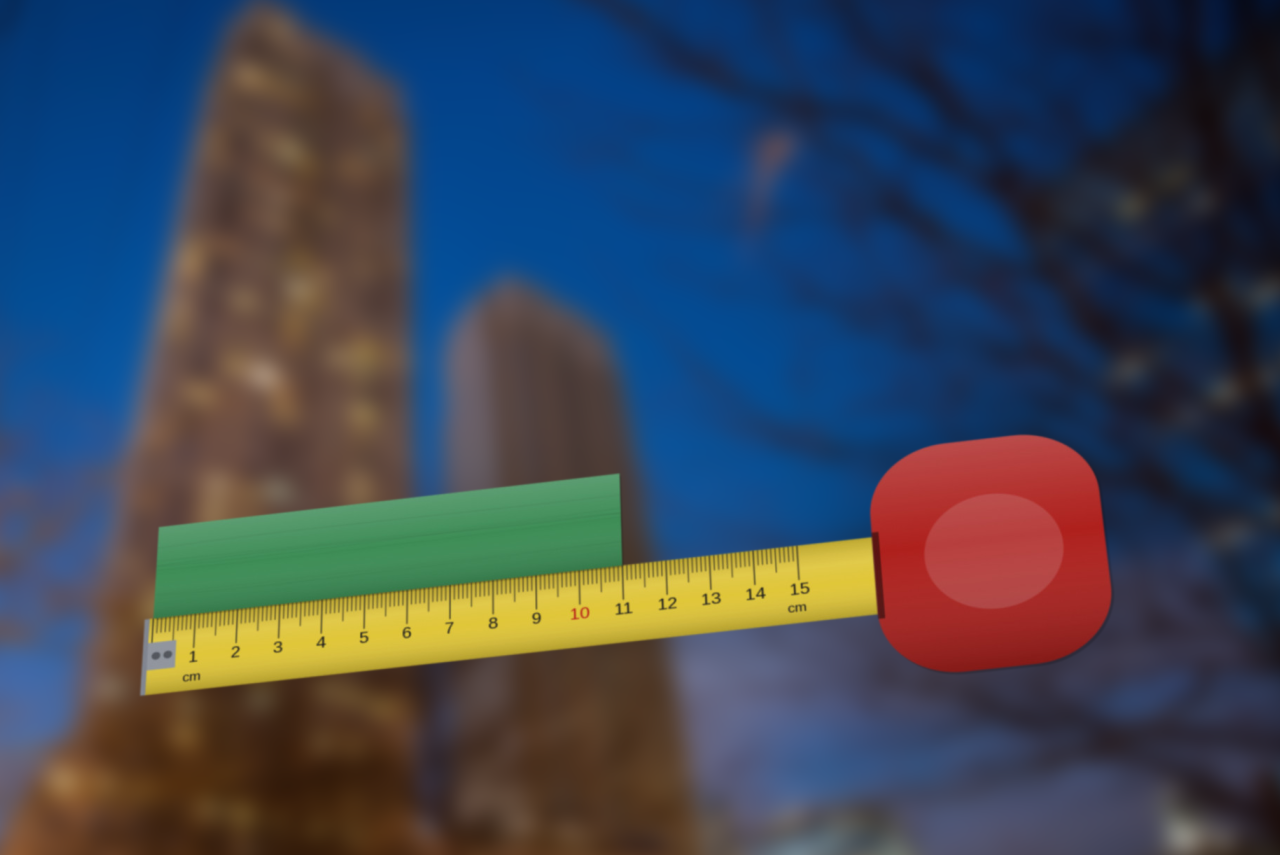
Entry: 11 cm
